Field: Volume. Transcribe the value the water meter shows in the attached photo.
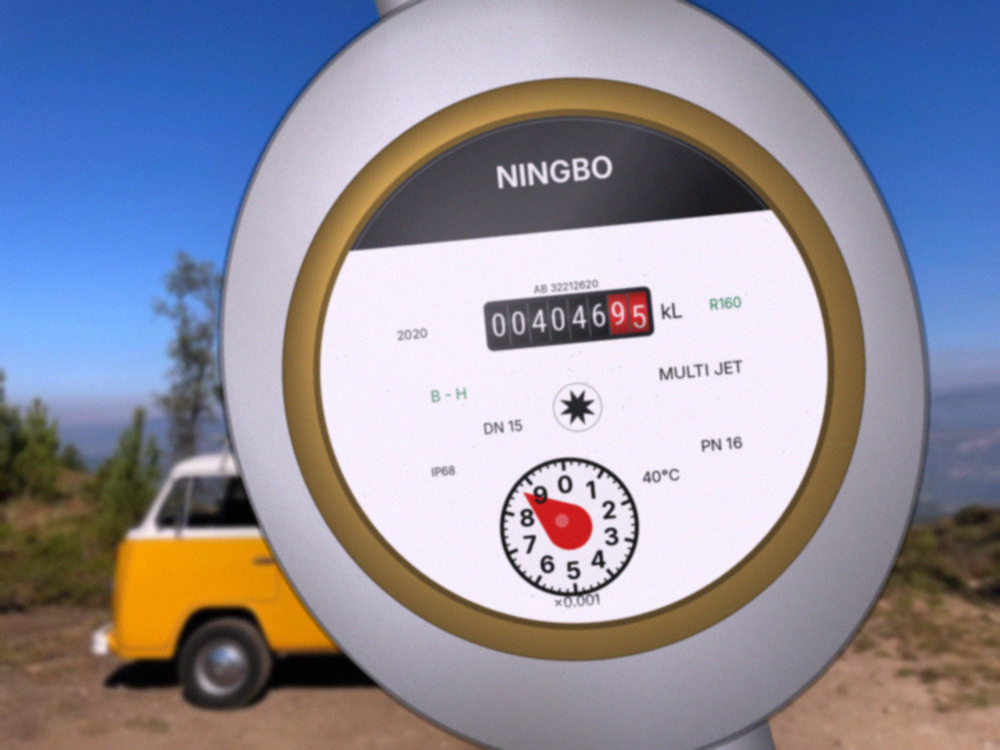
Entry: 4046.948 kL
